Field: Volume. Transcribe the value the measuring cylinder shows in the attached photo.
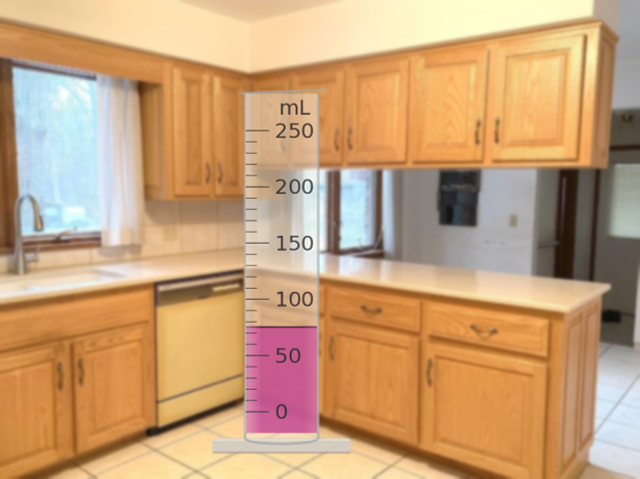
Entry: 75 mL
